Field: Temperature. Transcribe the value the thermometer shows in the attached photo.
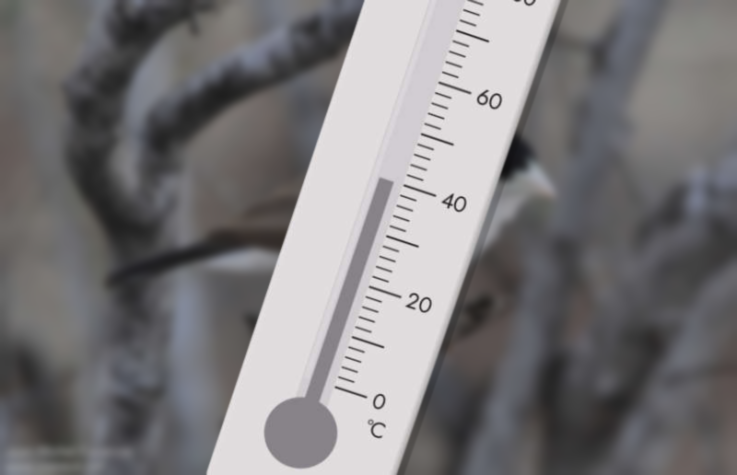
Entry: 40 °C
